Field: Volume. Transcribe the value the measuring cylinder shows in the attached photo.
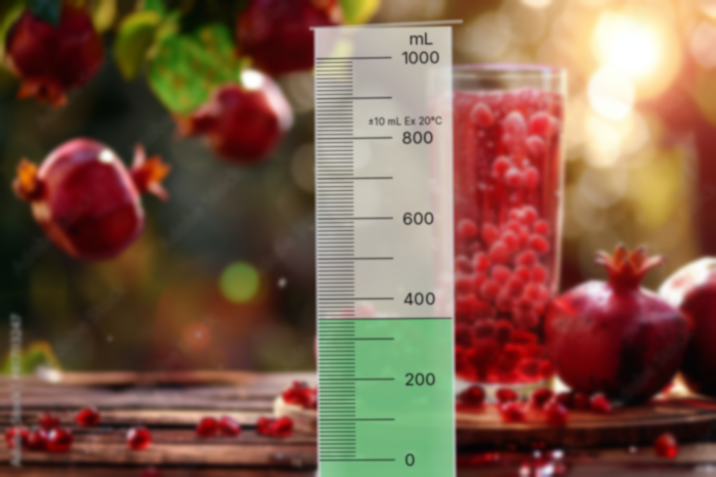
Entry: 350 mL
